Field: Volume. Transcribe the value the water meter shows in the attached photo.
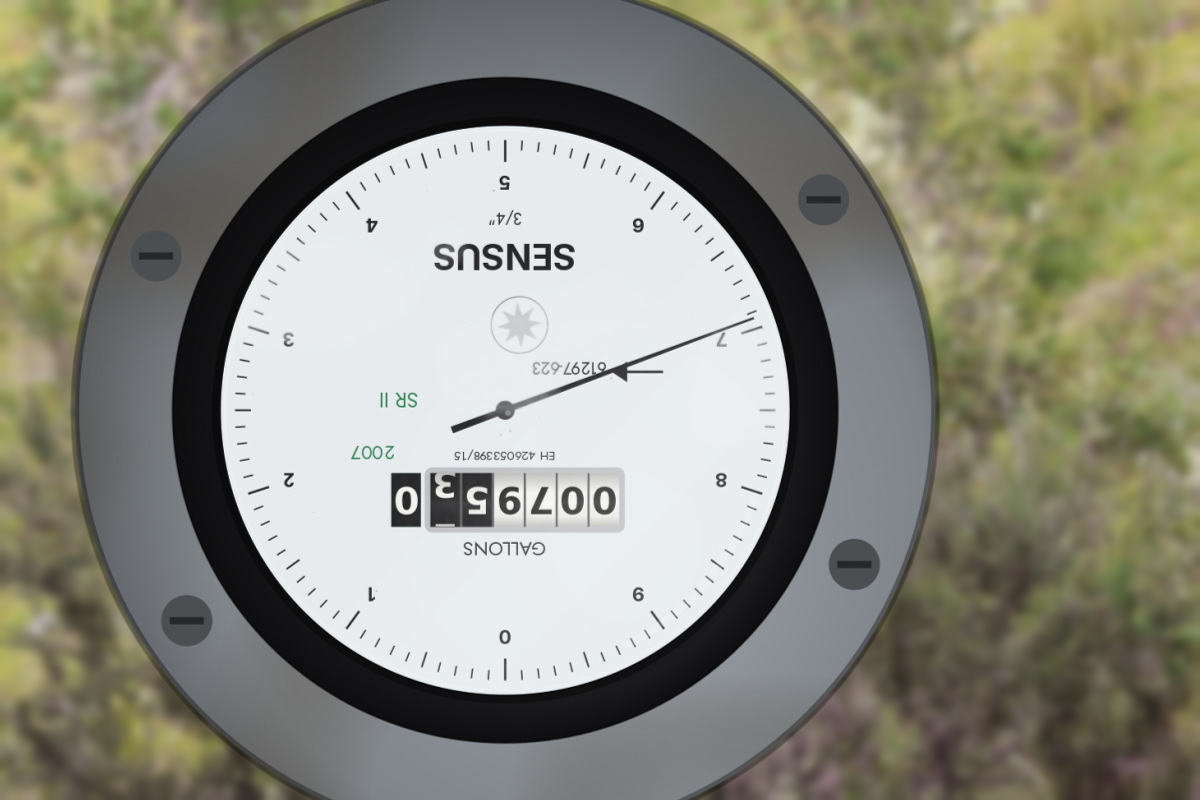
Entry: 79526.9 gal
